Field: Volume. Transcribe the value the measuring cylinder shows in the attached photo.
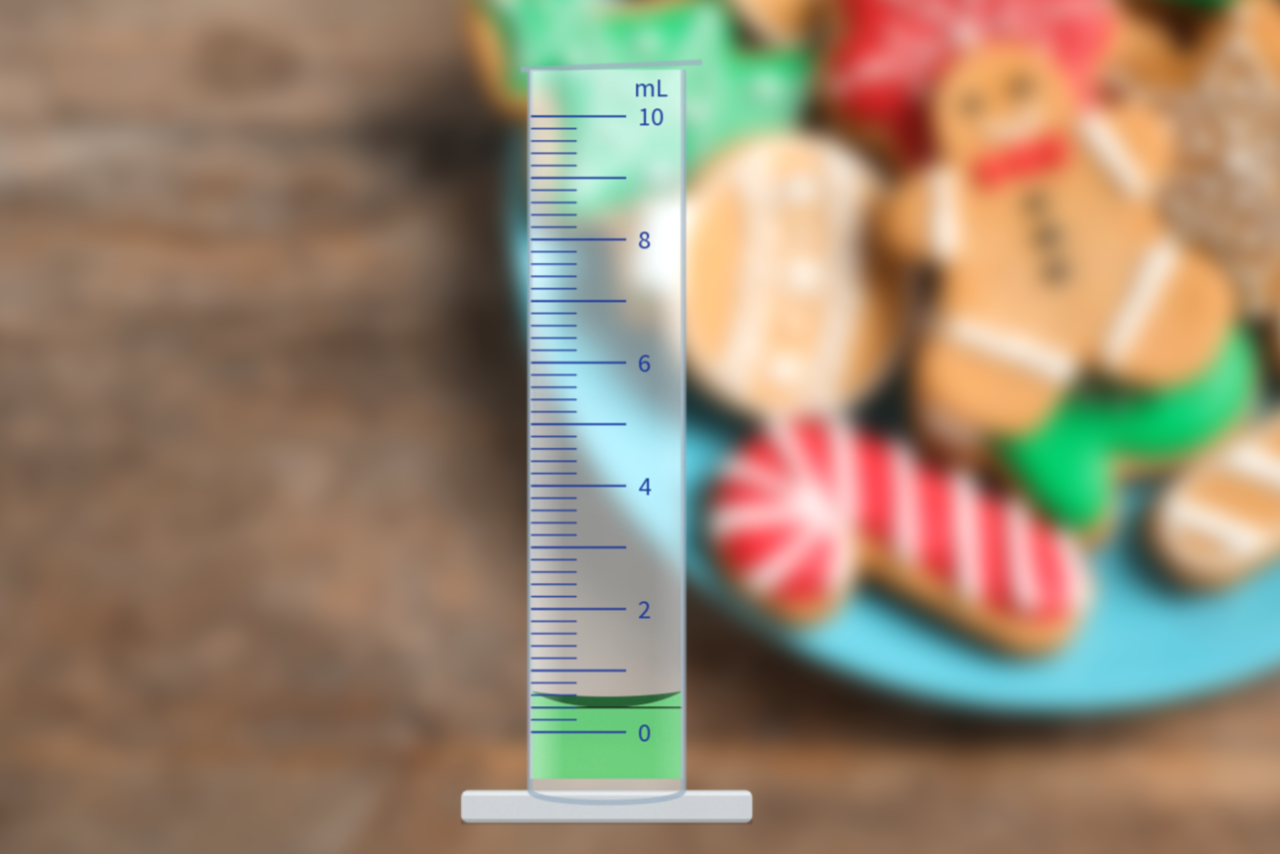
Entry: 0.4 mL
